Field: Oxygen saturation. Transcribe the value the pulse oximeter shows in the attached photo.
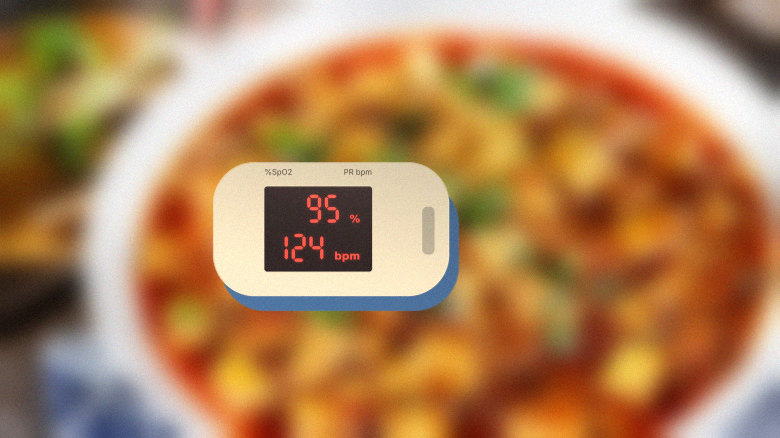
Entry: 95 %
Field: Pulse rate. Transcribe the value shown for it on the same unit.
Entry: 124 bpm
